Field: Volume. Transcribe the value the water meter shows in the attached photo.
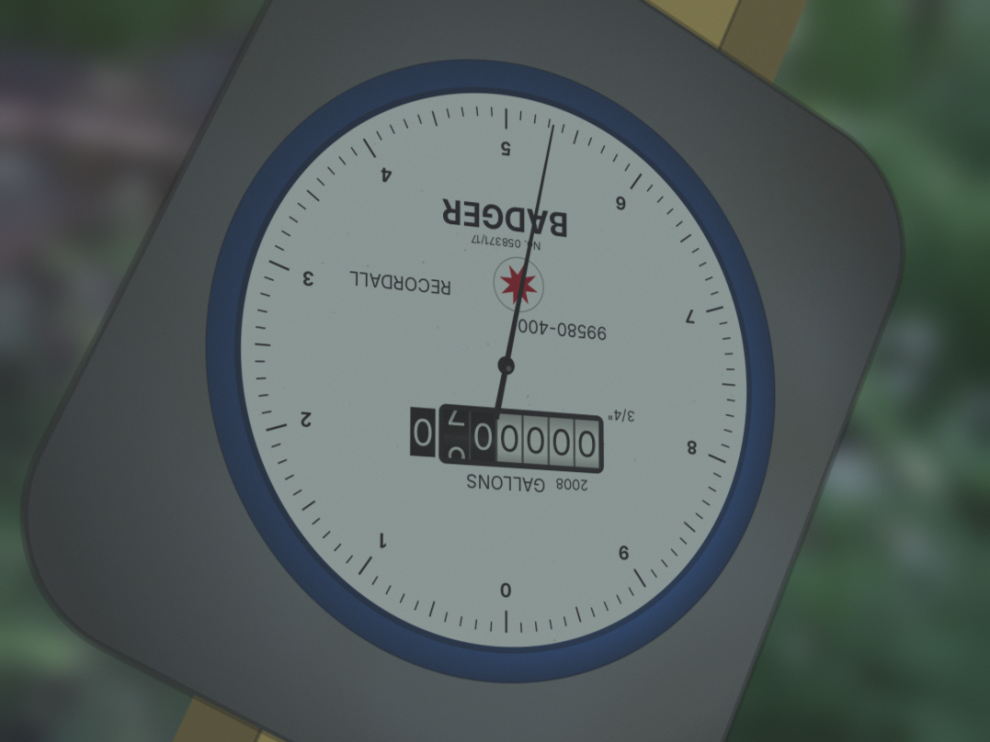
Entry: 65.3 gal
